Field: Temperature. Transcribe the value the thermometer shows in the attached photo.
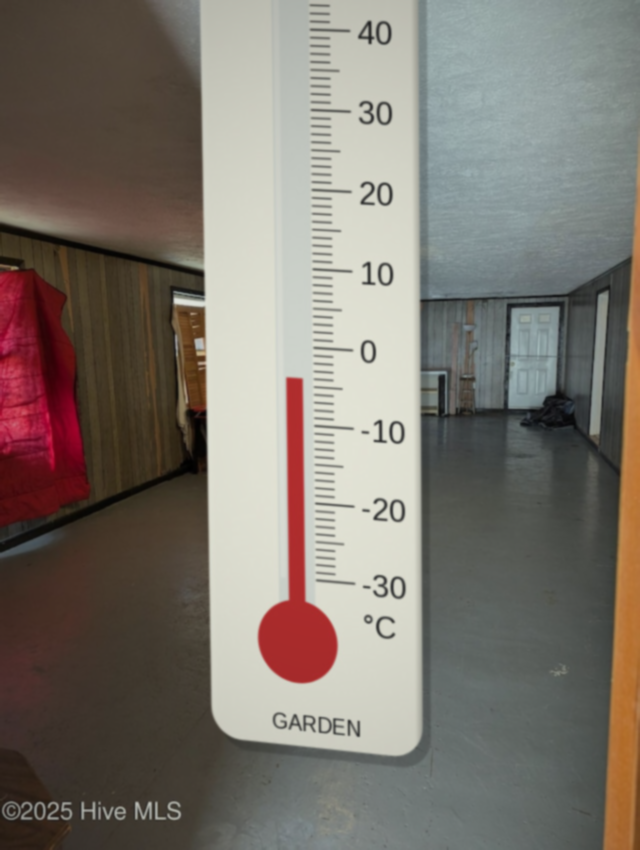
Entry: -4 °C
